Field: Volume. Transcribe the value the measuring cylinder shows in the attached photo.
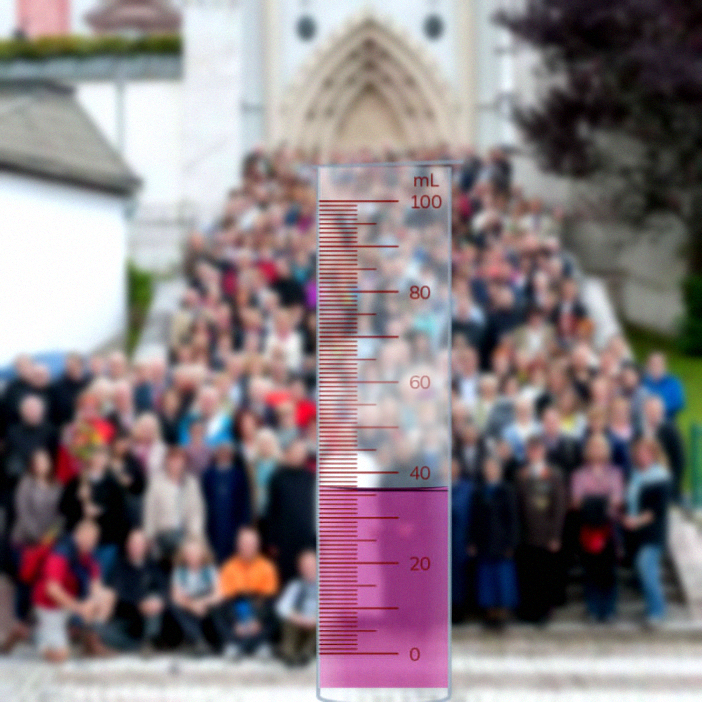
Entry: 36 mL
